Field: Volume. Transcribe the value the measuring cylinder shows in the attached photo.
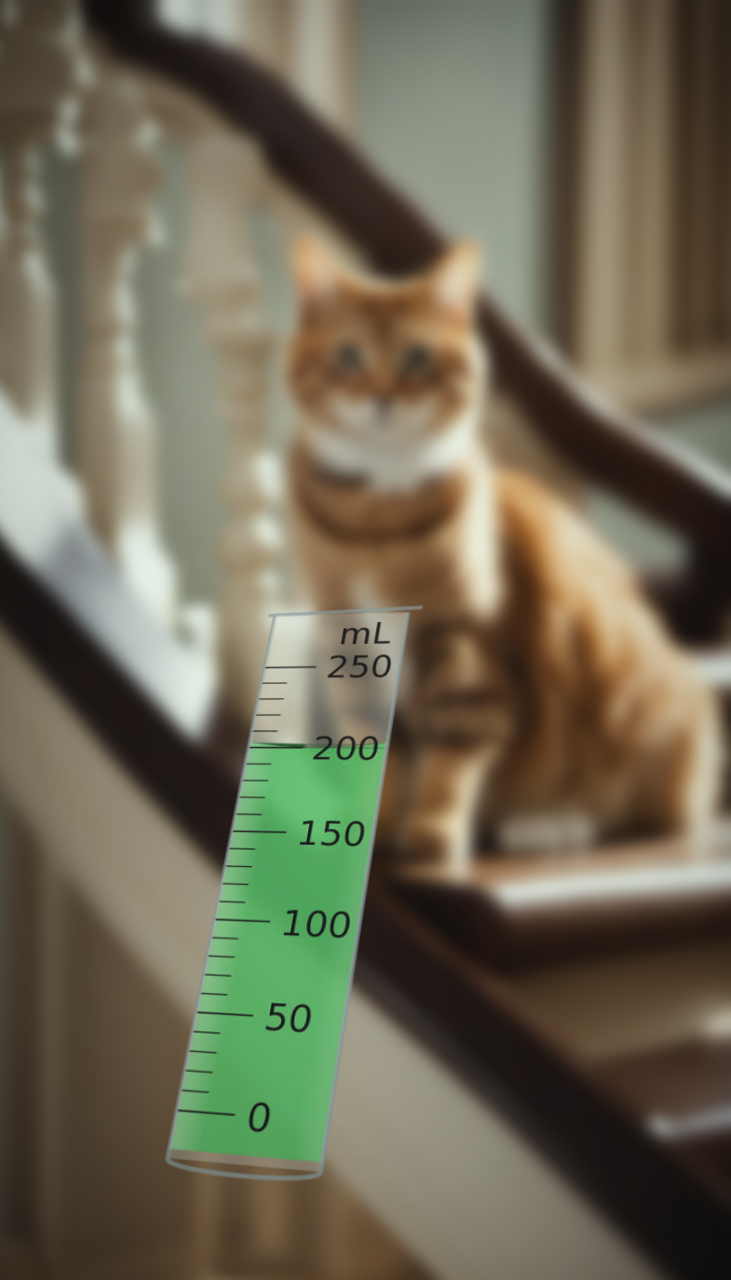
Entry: 200 mL
